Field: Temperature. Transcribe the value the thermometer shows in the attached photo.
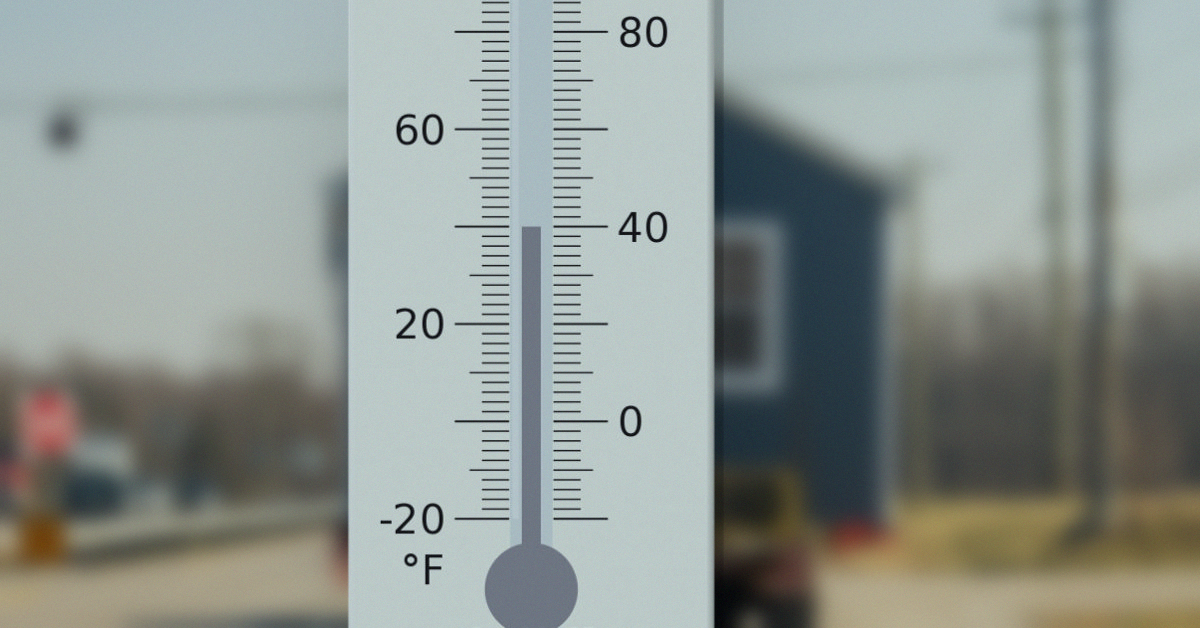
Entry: 40 °F
